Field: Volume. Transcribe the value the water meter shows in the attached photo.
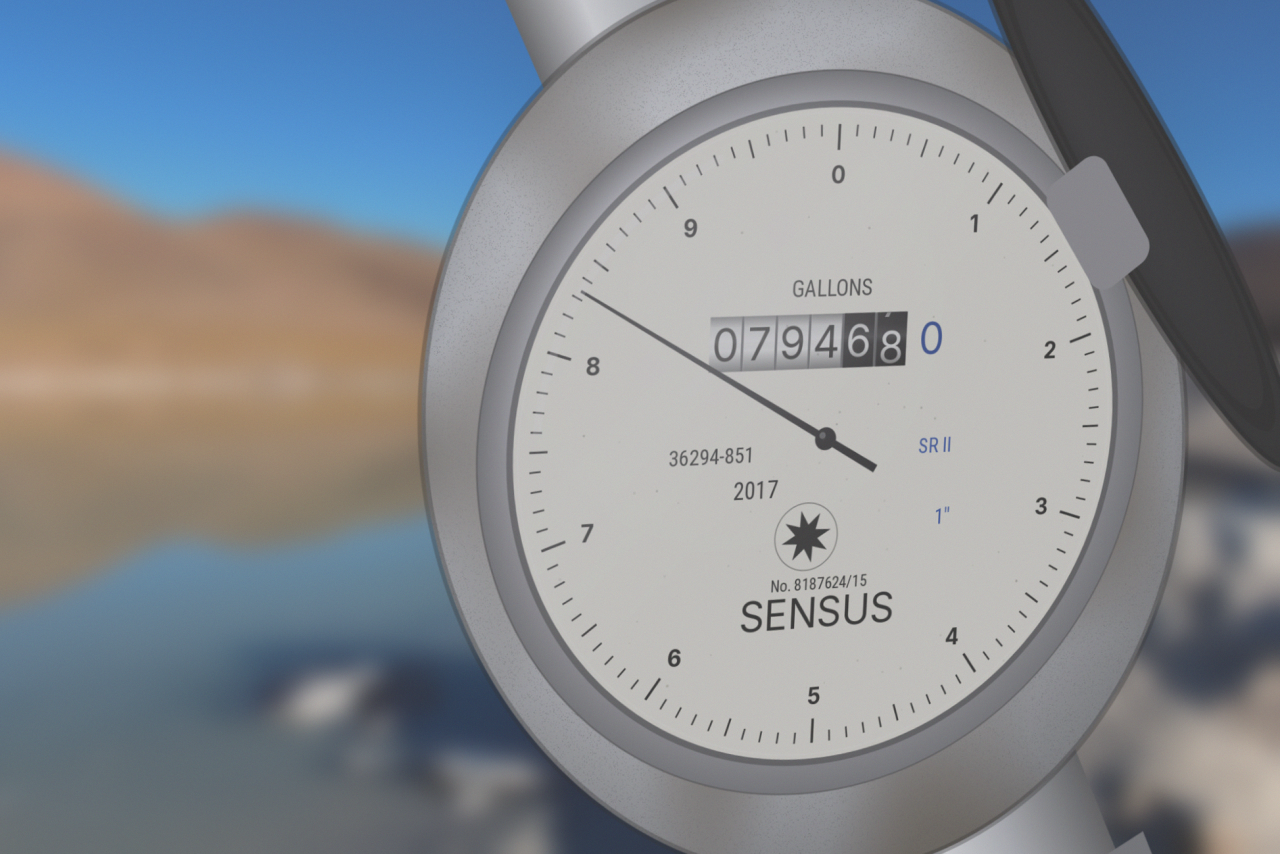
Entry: 794678.3 gal
